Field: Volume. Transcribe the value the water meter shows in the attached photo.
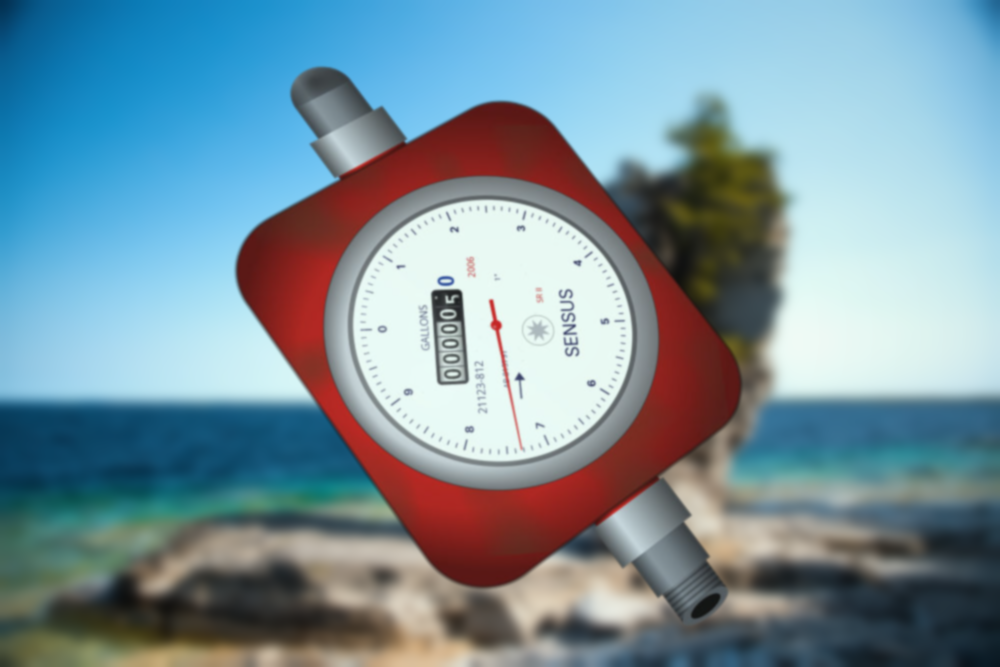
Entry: 47.3 gal
